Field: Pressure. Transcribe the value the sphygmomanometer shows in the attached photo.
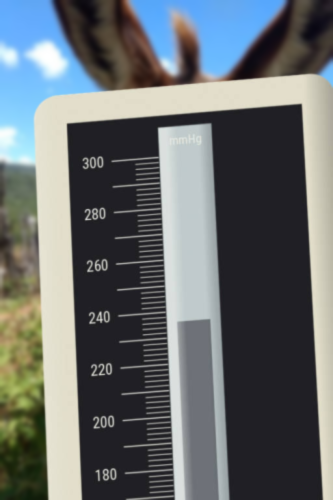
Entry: 236 mmHg
